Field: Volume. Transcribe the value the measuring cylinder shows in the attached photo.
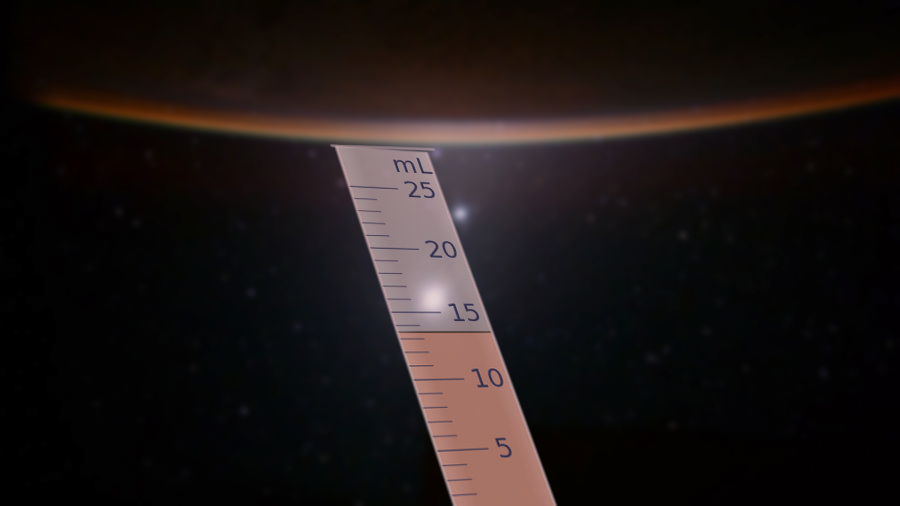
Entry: 13.5 mL
